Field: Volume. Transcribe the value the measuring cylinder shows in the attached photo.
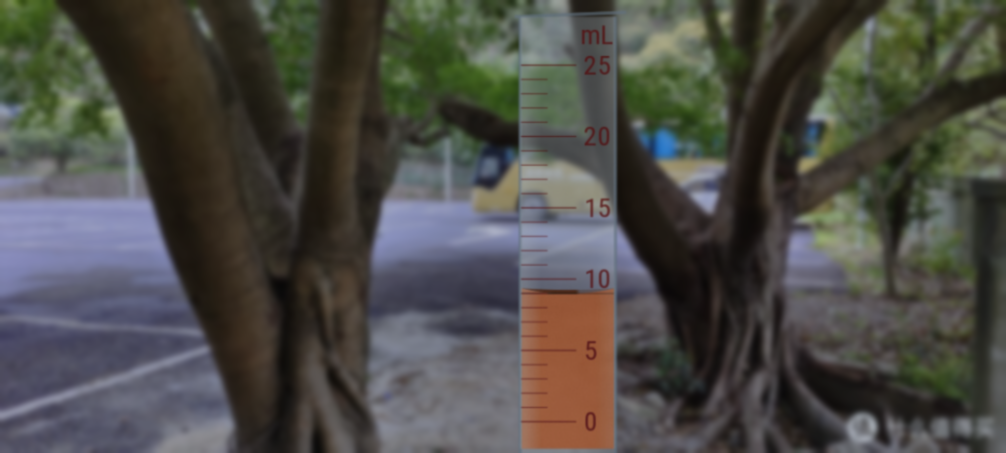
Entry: 9 mL
